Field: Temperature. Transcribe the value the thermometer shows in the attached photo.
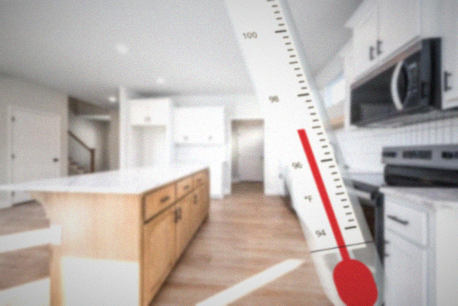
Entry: 97 °F
